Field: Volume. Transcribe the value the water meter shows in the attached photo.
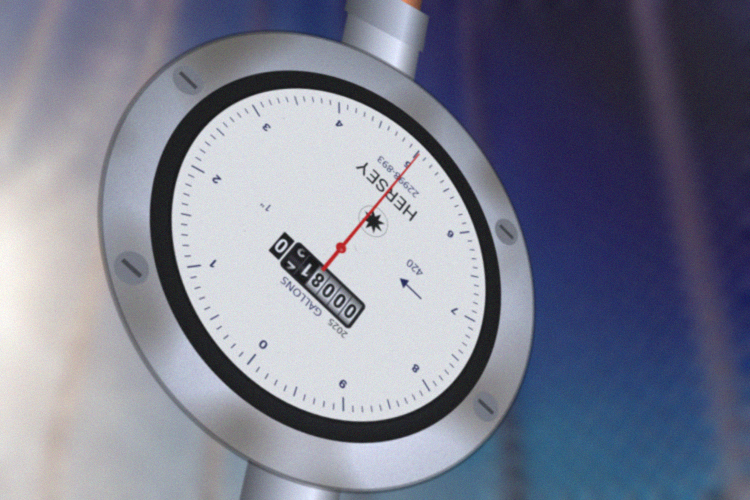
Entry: 8125.0 gal
